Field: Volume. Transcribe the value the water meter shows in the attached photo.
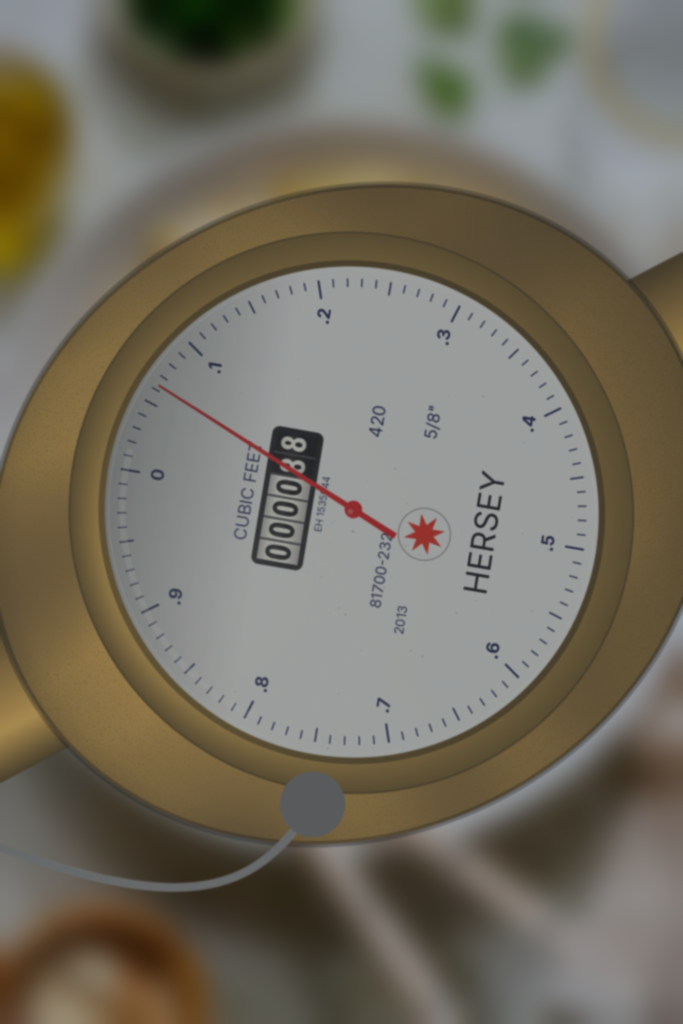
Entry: 88.06 ft³
